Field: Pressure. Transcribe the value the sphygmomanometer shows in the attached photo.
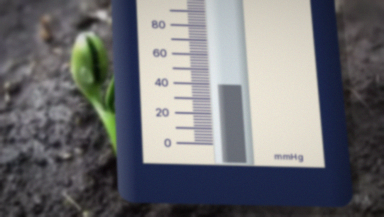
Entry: 40 mmHg
